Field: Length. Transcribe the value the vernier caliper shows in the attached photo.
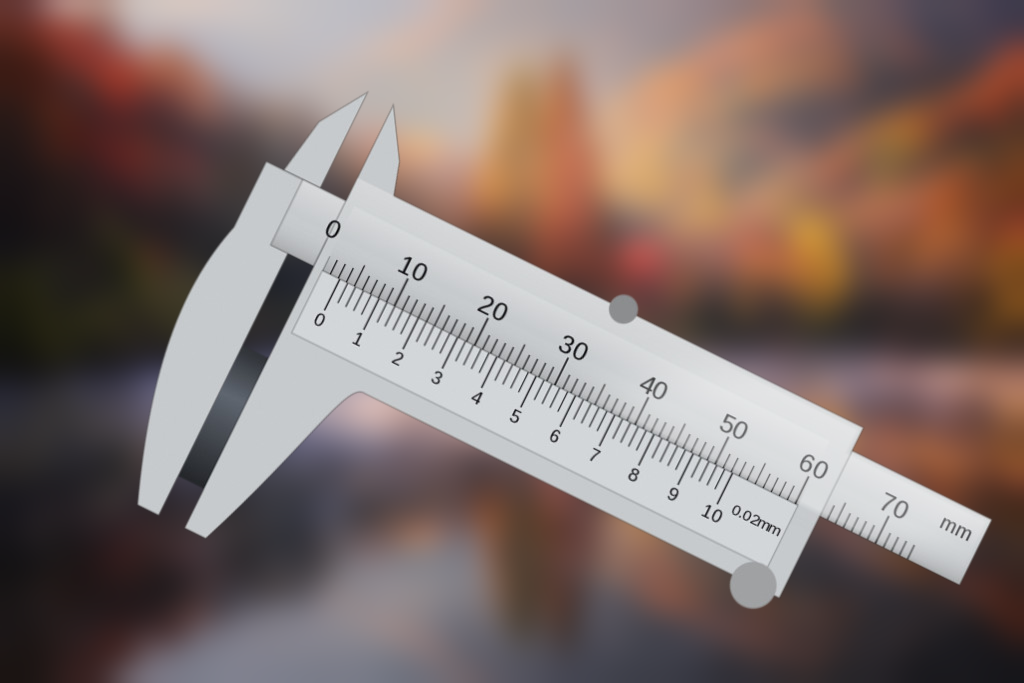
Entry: 3.2 mm
